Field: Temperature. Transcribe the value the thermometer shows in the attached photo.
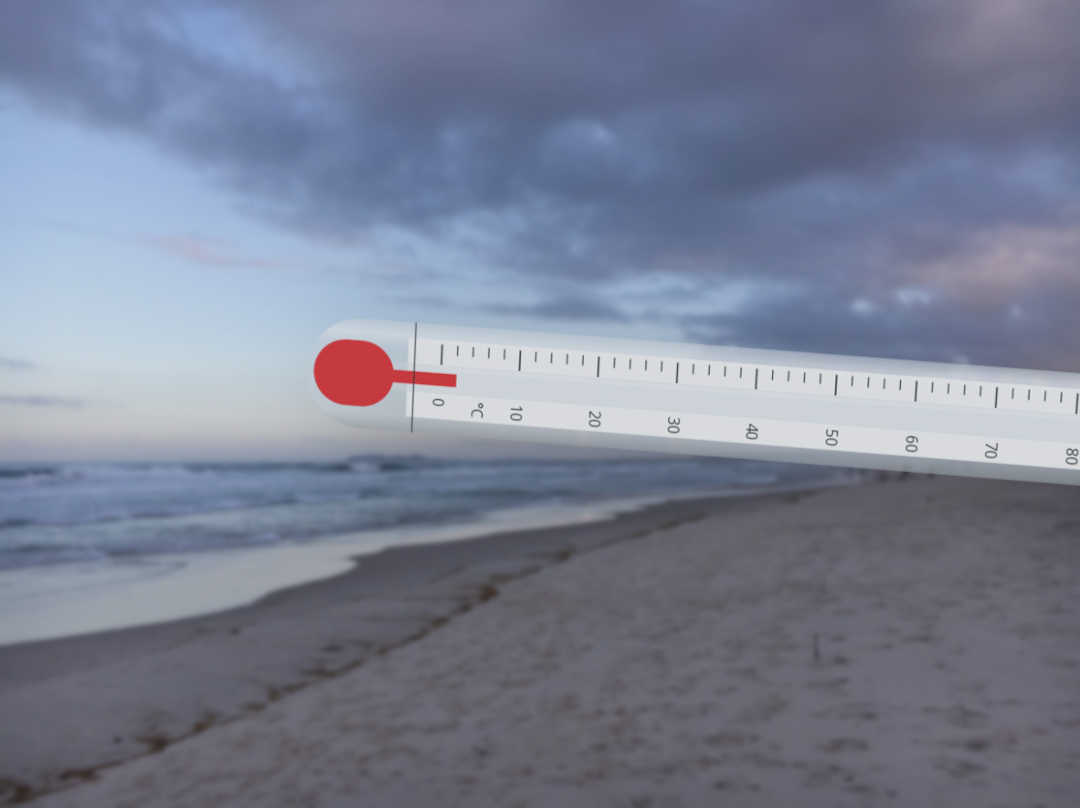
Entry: 2 °C
